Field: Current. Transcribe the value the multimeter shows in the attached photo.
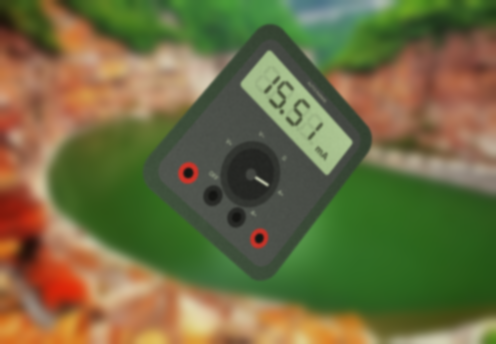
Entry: 15.51 mA
